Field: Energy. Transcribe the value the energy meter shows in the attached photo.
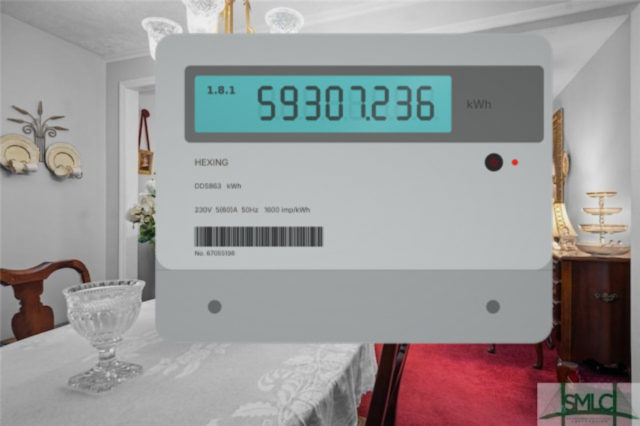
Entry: 59307.236 kWh
